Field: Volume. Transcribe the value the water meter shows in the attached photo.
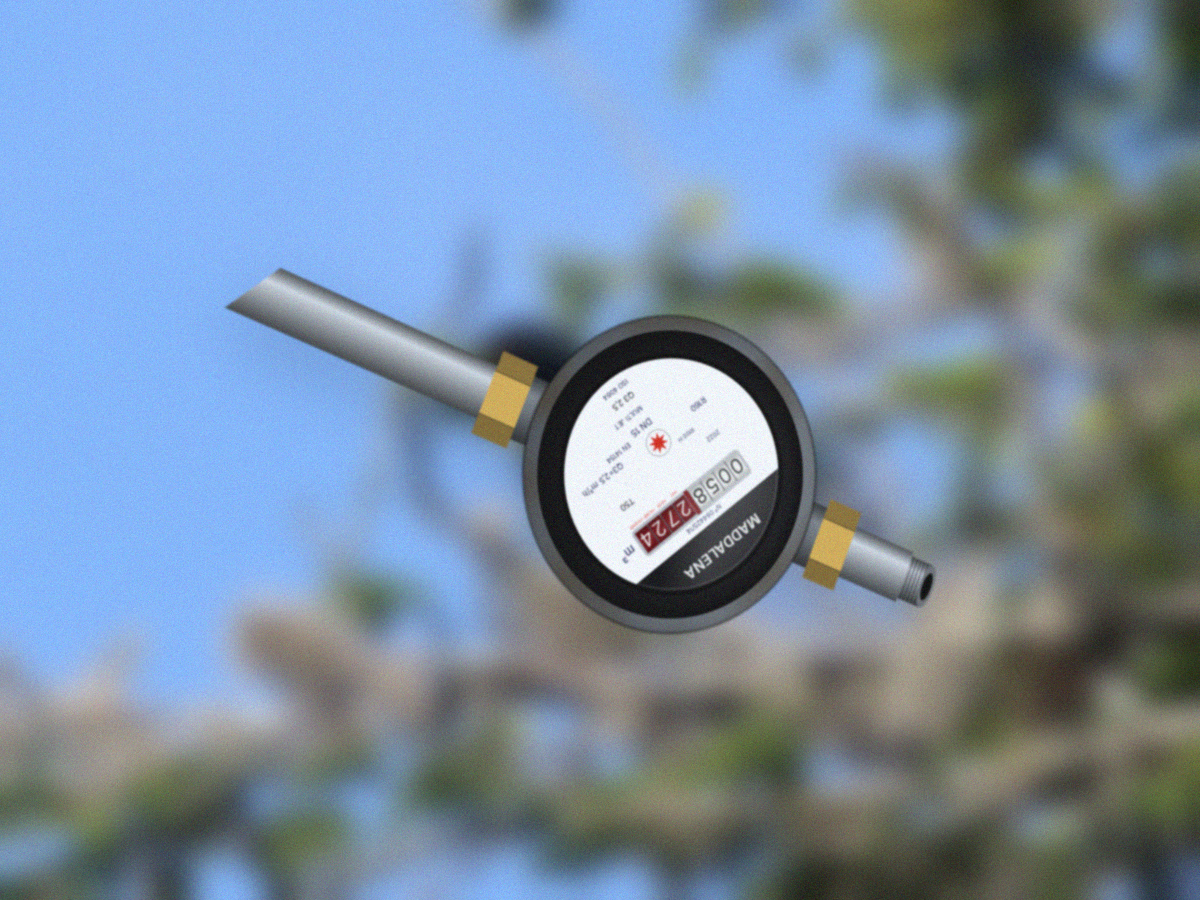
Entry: 58.2724 m³
